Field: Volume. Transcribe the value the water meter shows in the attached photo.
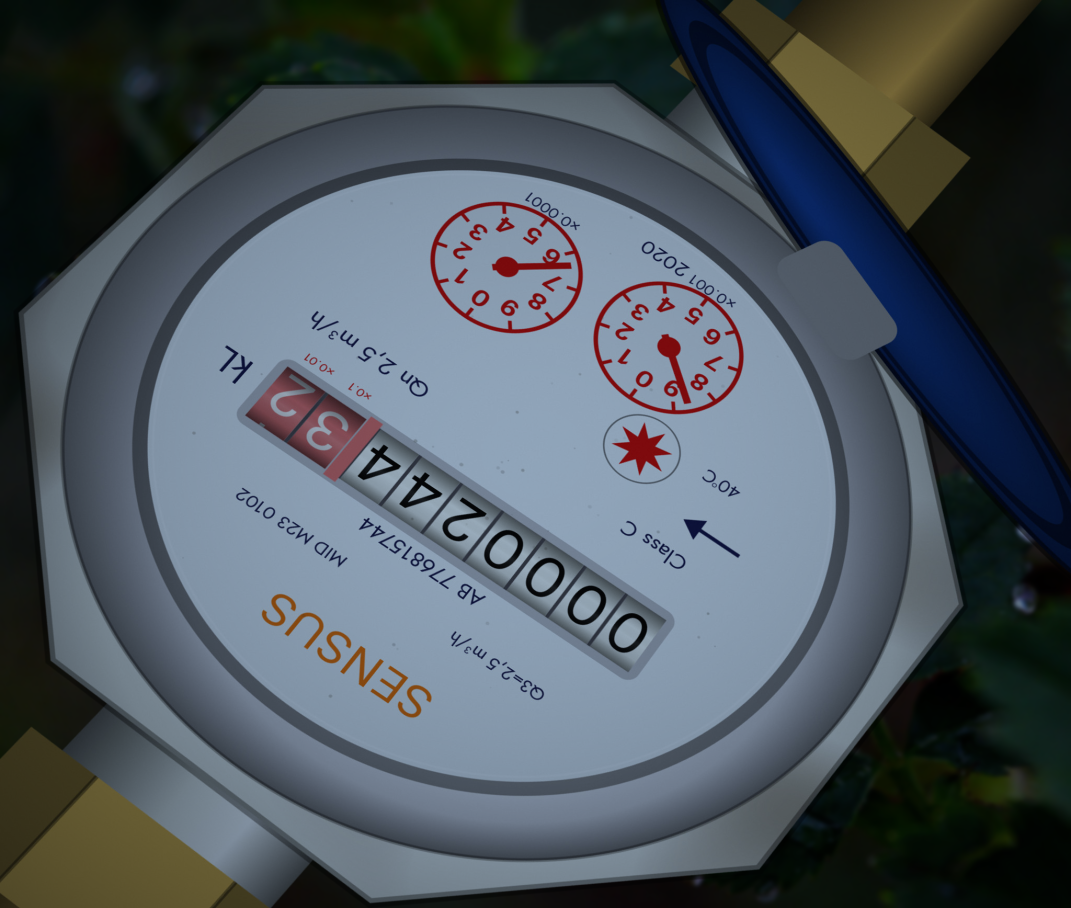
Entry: 244.3186 kL
